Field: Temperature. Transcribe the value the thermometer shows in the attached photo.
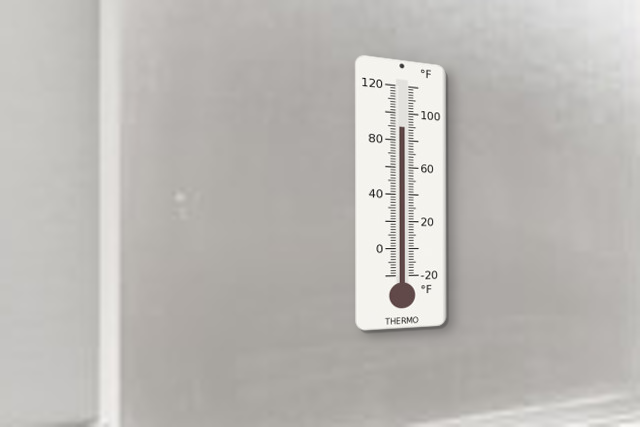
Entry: 90 °F
